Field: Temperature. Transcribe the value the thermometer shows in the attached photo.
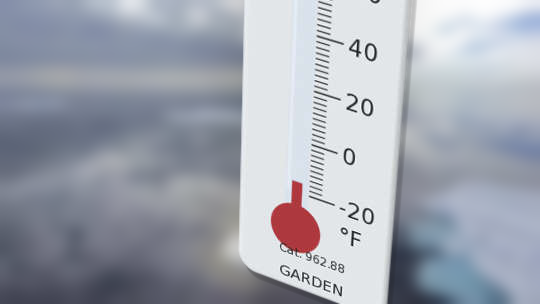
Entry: -16 °F
